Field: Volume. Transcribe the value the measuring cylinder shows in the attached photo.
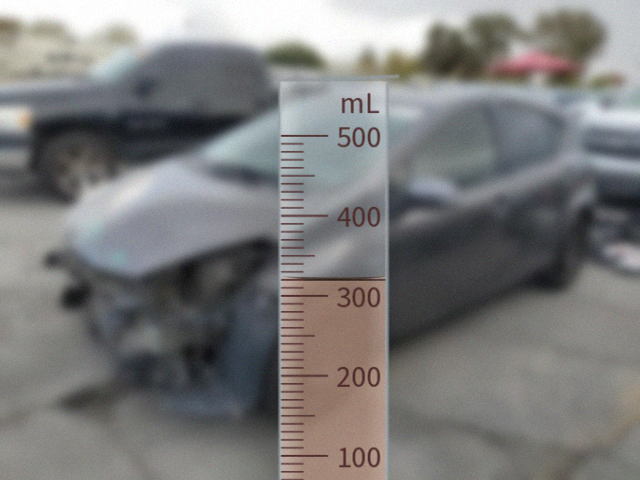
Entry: 320 mL
